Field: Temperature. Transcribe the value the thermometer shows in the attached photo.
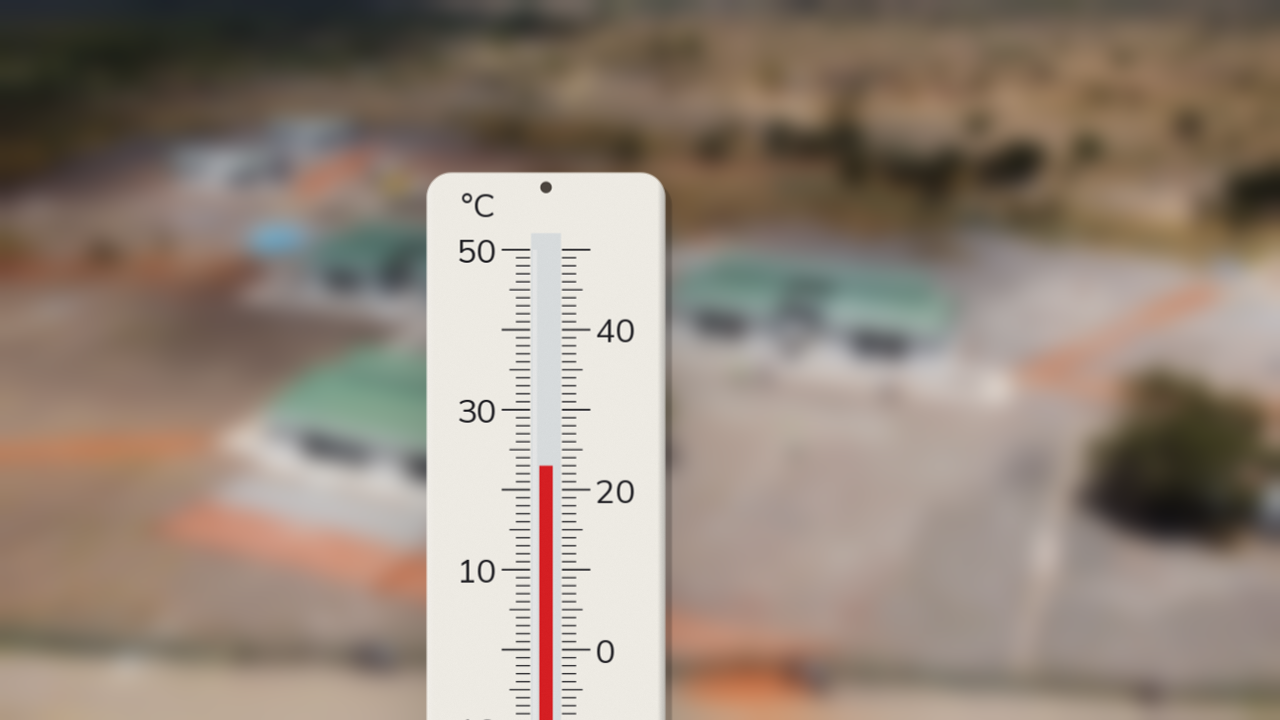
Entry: 23 °C
